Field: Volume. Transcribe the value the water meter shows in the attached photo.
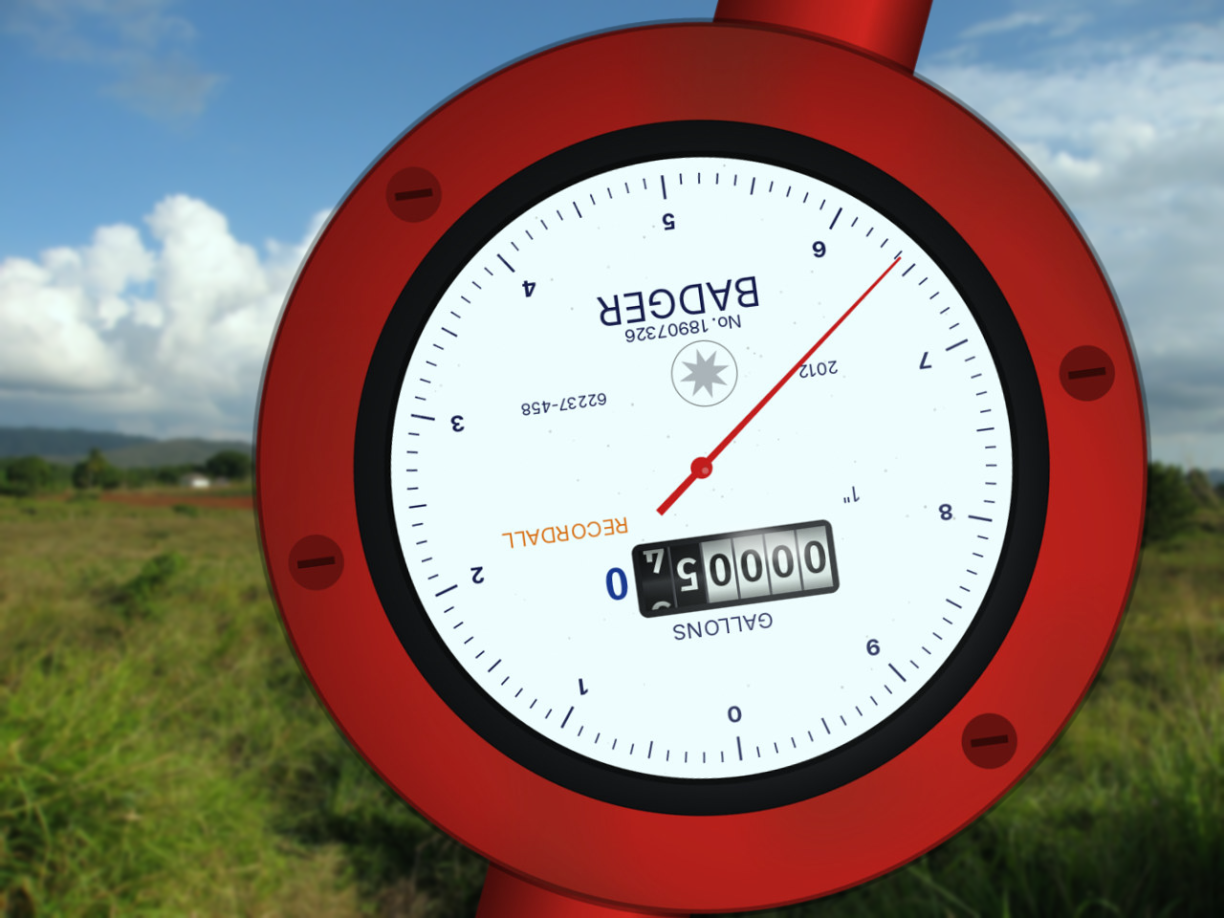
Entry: 536.4 gal
